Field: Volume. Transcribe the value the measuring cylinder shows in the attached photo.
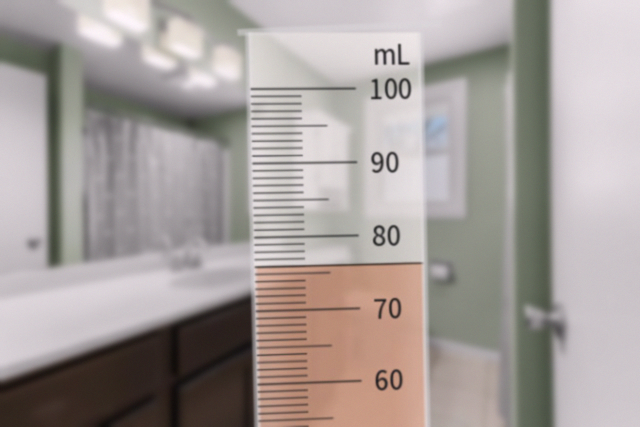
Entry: 76 mL
